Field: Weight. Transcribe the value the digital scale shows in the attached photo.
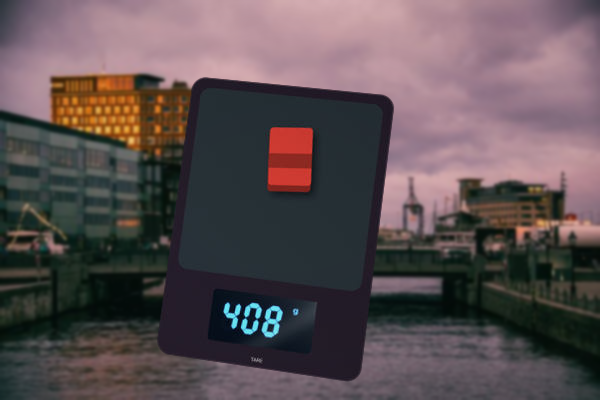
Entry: 408 g
